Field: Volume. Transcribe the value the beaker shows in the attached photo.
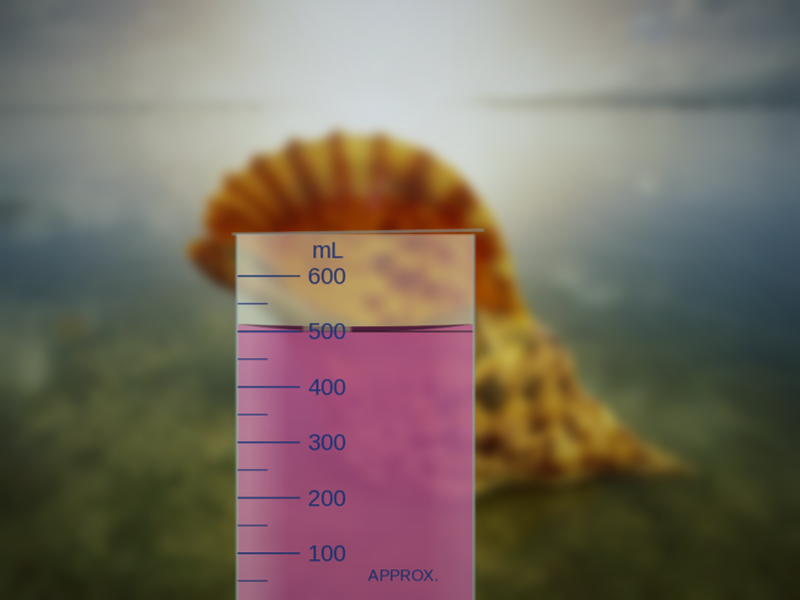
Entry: 500 mL
